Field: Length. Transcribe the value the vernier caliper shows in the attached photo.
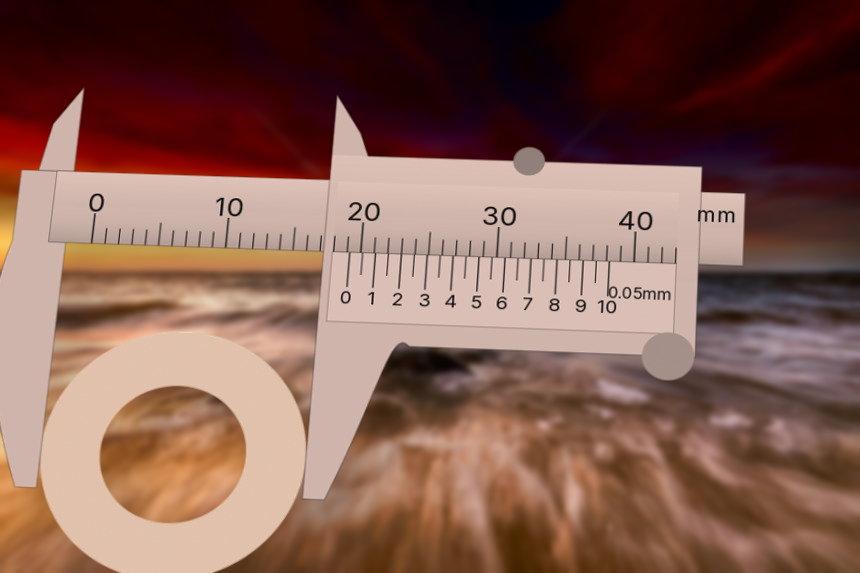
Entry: 19.2 mm
